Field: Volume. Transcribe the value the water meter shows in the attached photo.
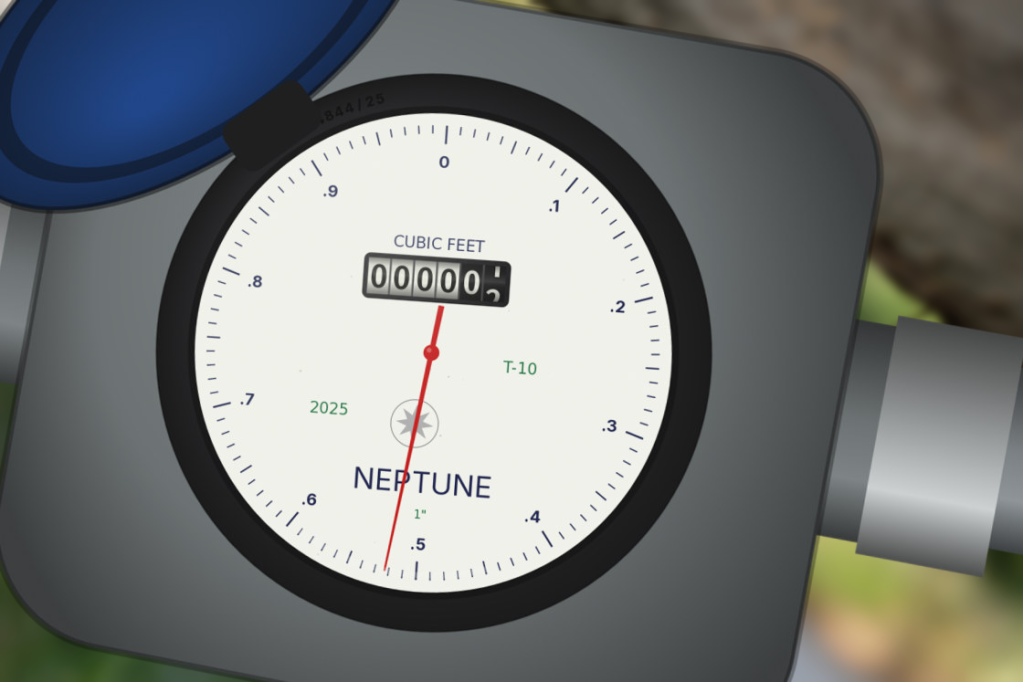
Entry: 1.52 ft³
